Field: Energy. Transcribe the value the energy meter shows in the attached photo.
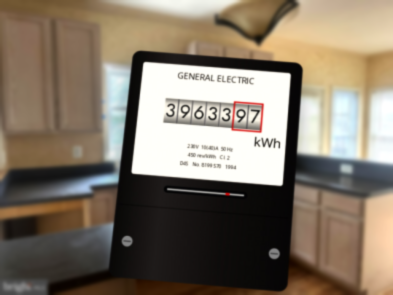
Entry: 39633.97 kWh
